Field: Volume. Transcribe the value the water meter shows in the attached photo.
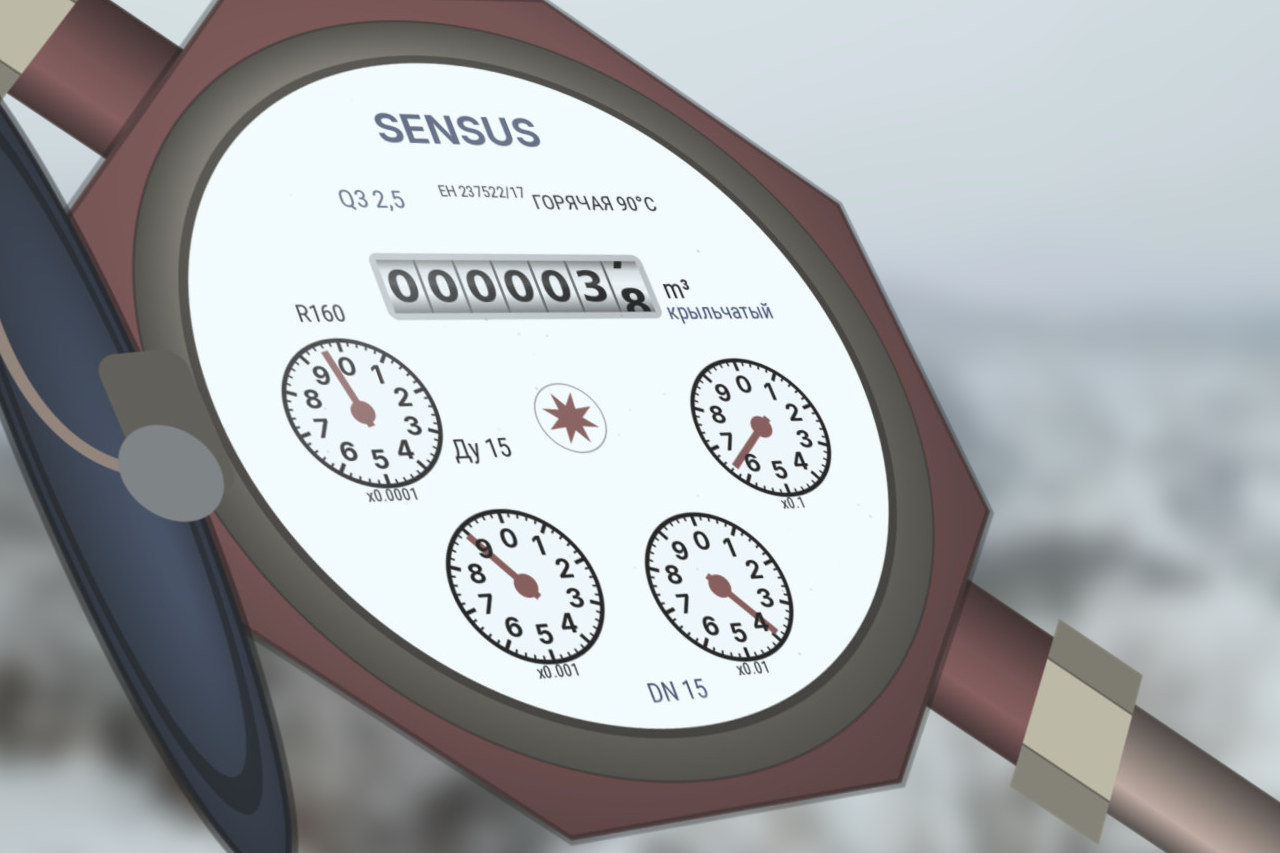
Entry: 37.6389 m³
